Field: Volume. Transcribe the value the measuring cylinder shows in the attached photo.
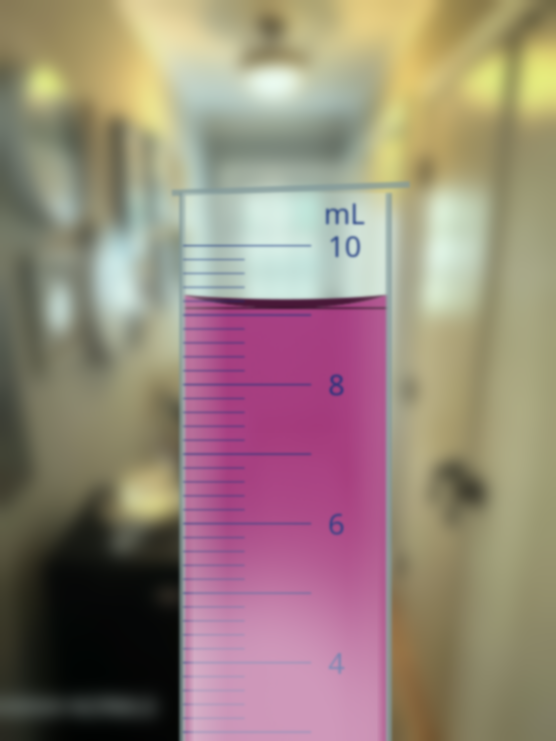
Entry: 9.1 mL
